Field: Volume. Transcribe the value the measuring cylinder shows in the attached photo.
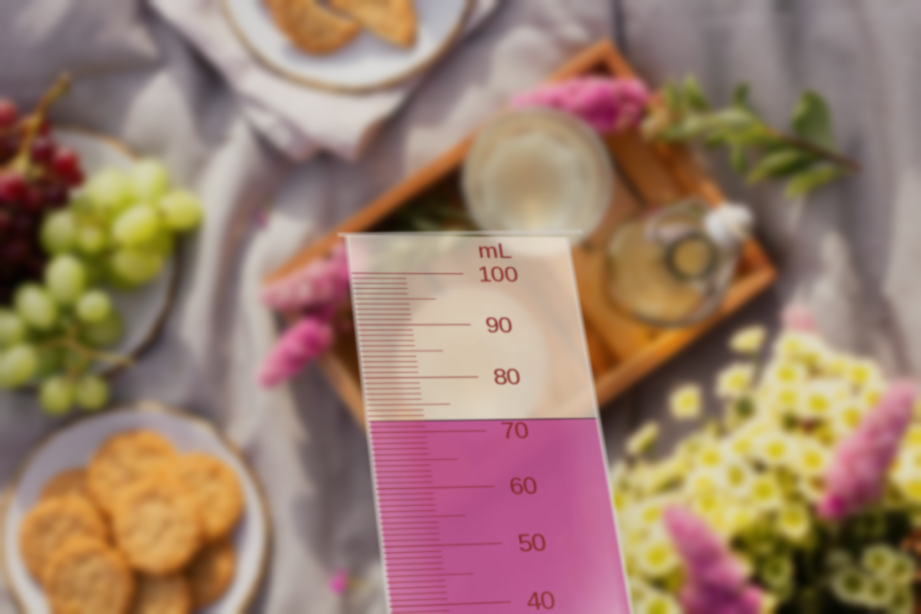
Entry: 72 mL
